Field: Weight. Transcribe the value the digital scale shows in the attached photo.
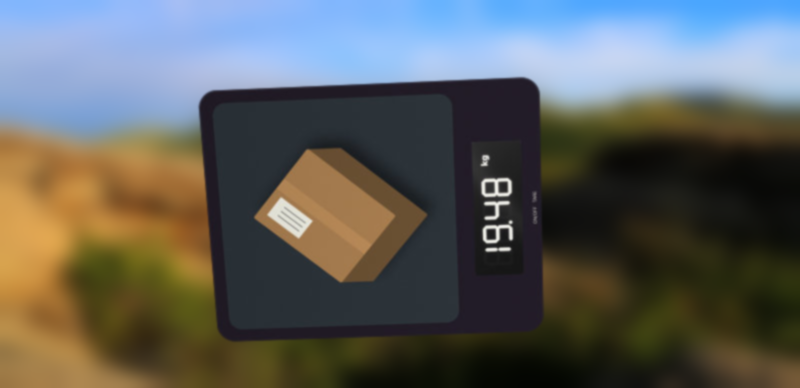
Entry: 19.48 kg
